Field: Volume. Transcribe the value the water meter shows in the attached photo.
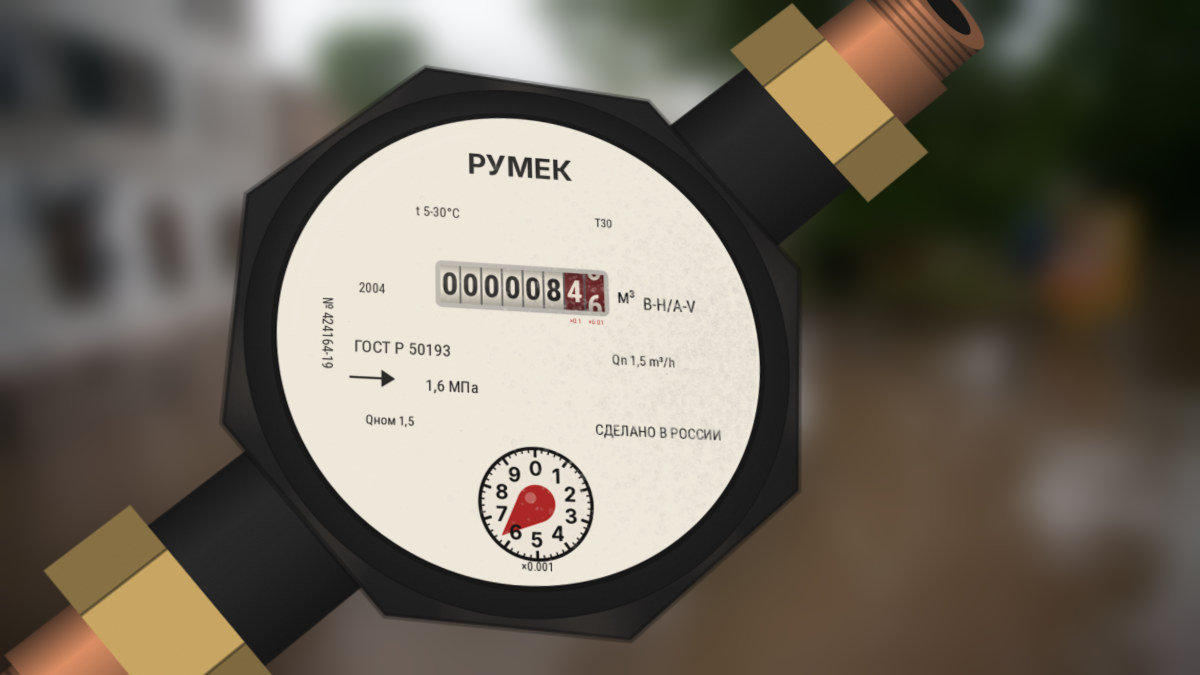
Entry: 8.456 m³
